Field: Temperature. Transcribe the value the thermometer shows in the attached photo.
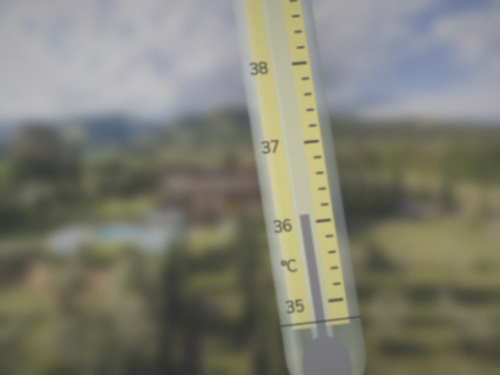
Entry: 36.1 °C
